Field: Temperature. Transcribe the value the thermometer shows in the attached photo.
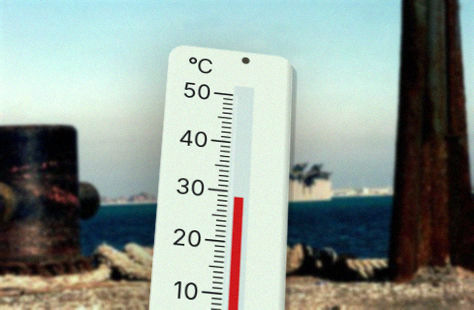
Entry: 29 °C
